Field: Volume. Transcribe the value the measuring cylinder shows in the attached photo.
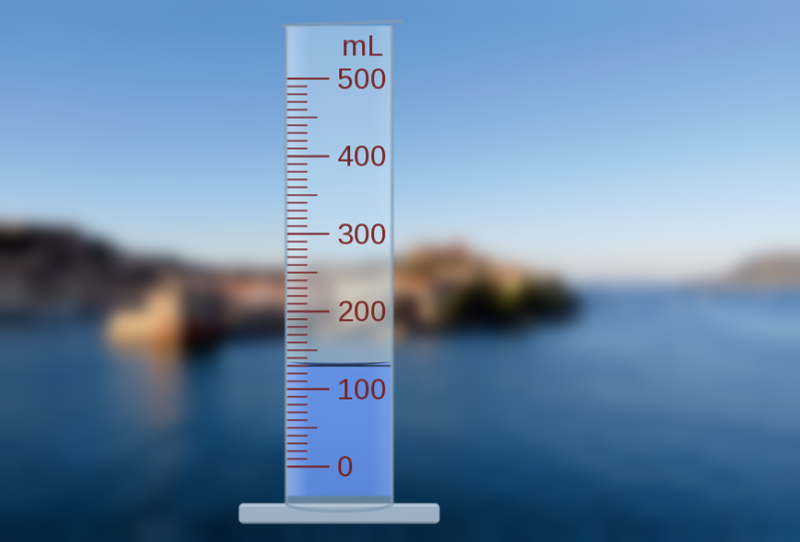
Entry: 130 mL
